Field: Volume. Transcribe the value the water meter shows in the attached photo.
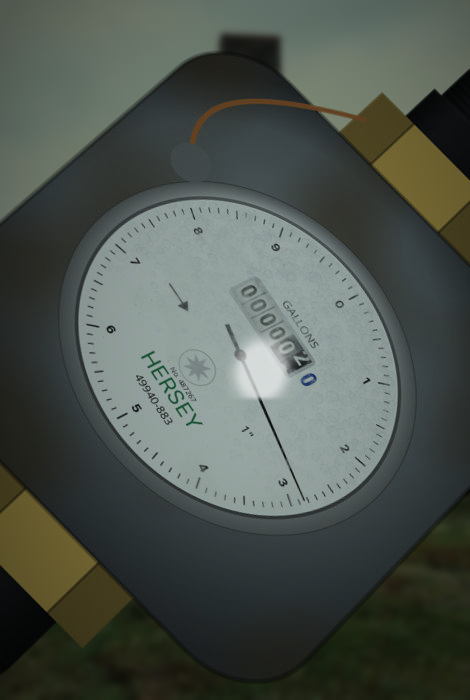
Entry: 22.8 gal
